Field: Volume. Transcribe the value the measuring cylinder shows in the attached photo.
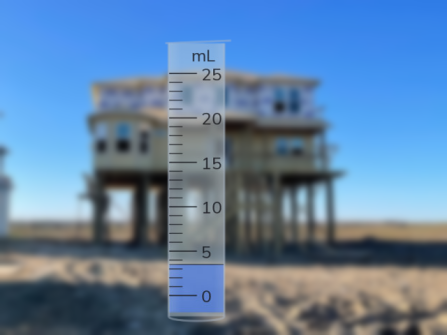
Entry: 3.5 mL
